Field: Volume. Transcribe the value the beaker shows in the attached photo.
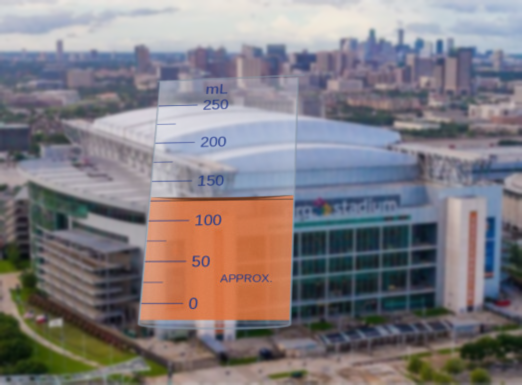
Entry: 125 mL
